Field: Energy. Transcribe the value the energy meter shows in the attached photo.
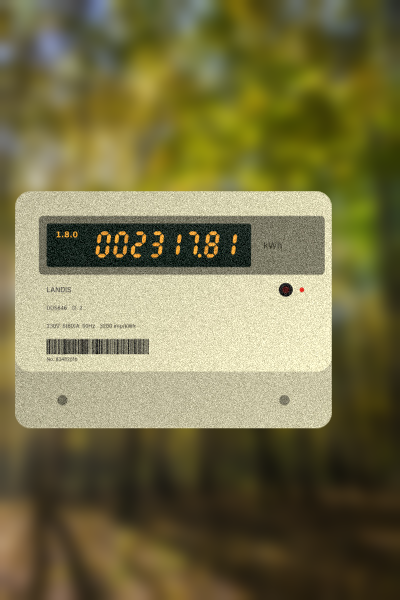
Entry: 2317.81 kWh
